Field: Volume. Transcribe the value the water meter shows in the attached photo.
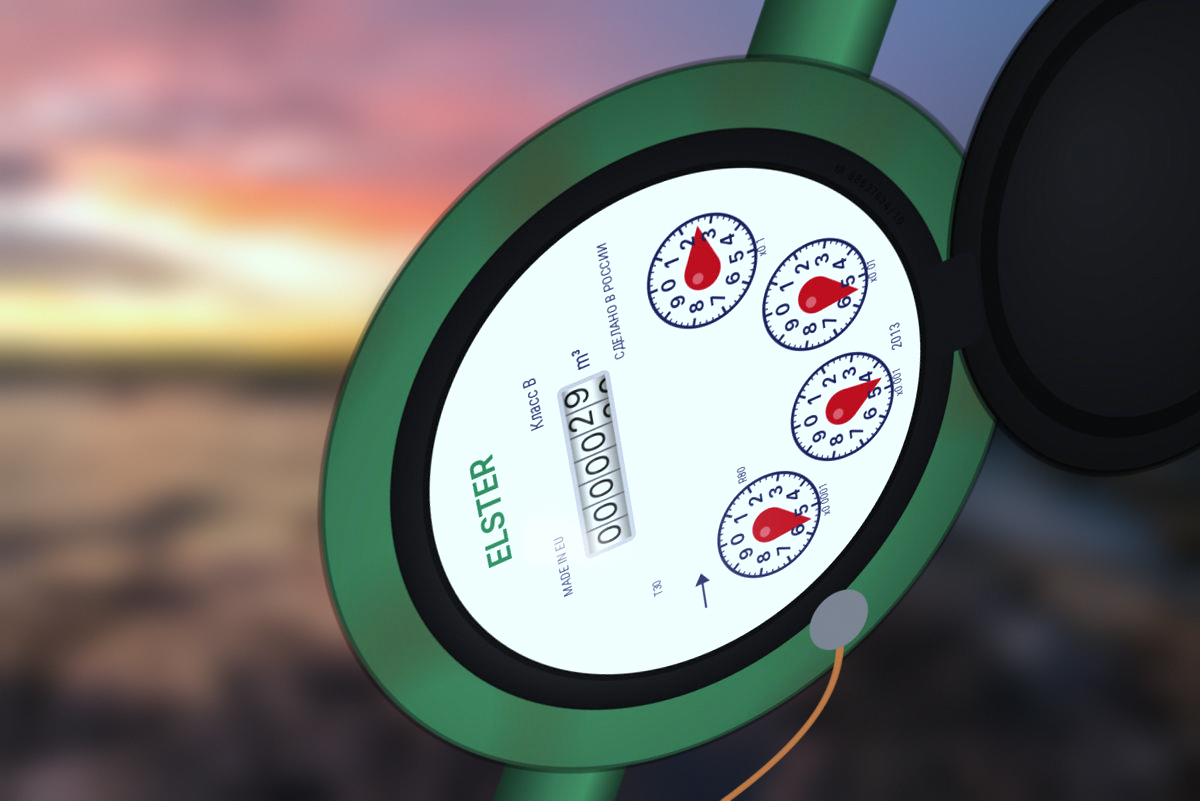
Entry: 29.2545 m³
